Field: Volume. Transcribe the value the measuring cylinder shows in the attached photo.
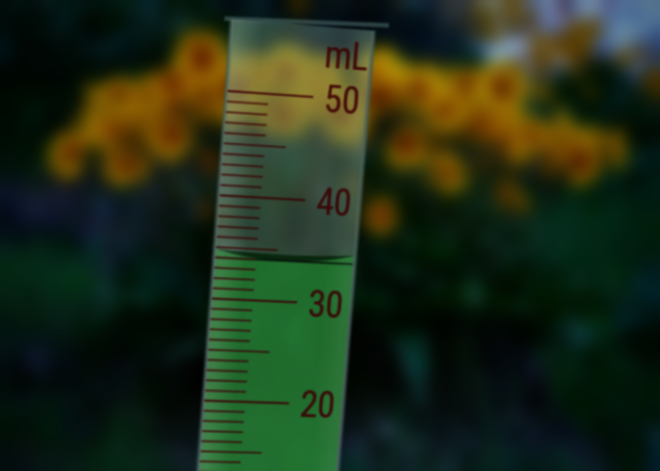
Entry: 34 mL
